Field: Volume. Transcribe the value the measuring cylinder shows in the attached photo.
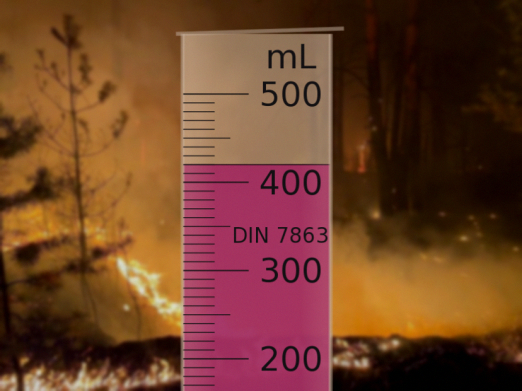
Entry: 420 mL
